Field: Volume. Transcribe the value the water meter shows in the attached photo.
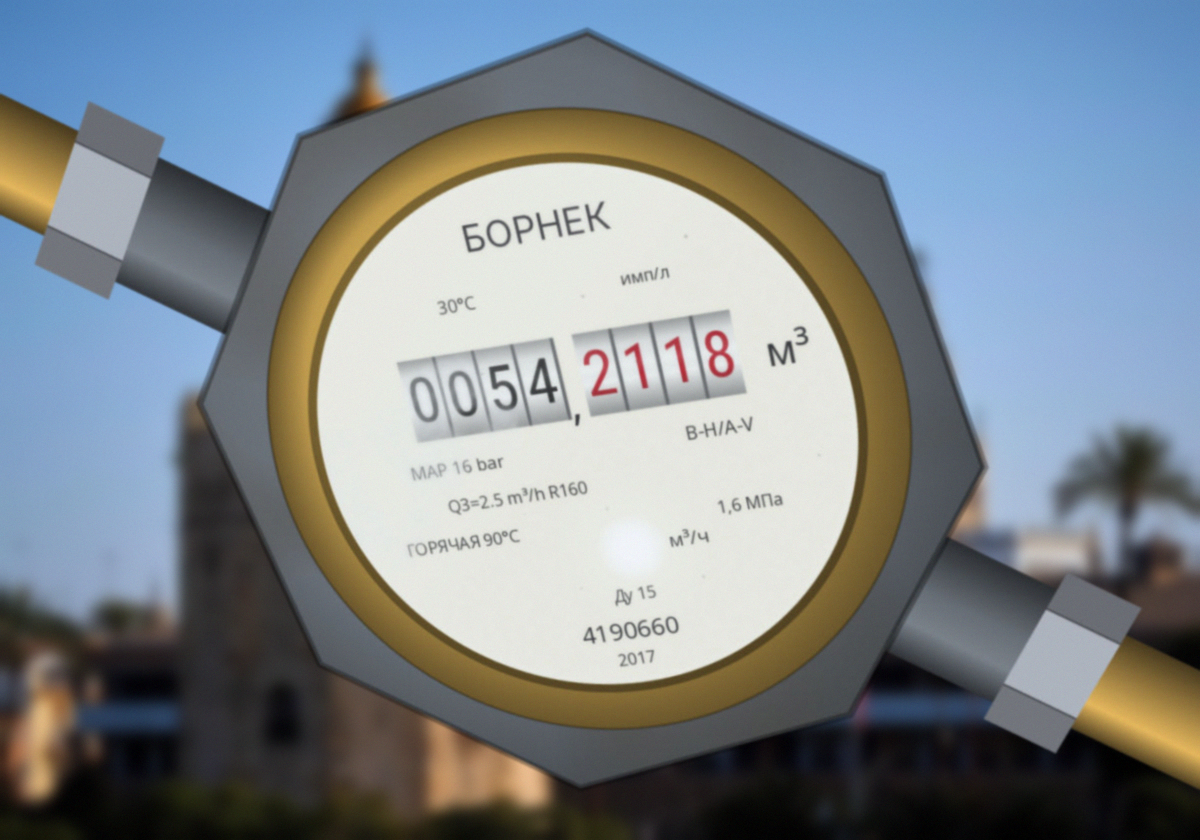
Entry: 54.2118 m³
